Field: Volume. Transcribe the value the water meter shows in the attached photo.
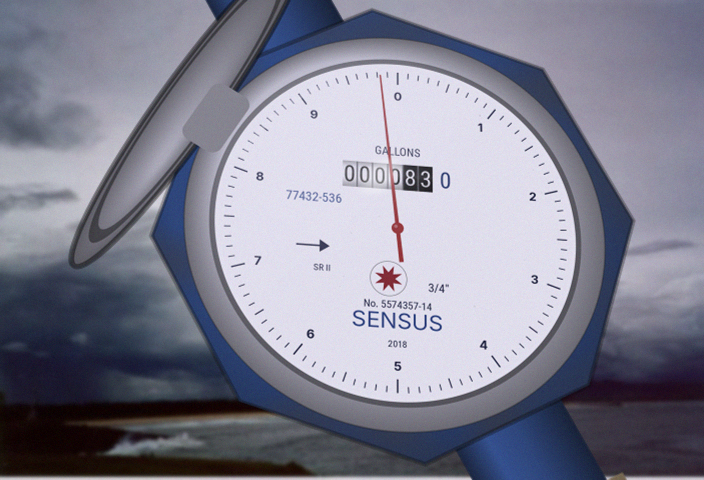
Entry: 829.8 gal
